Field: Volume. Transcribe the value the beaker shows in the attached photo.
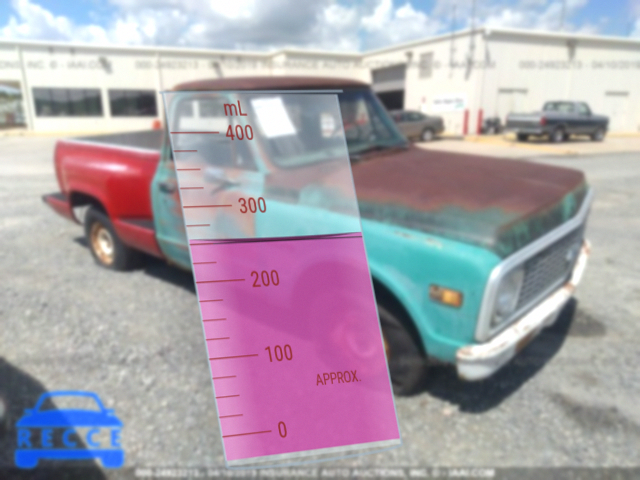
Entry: 250 mL
